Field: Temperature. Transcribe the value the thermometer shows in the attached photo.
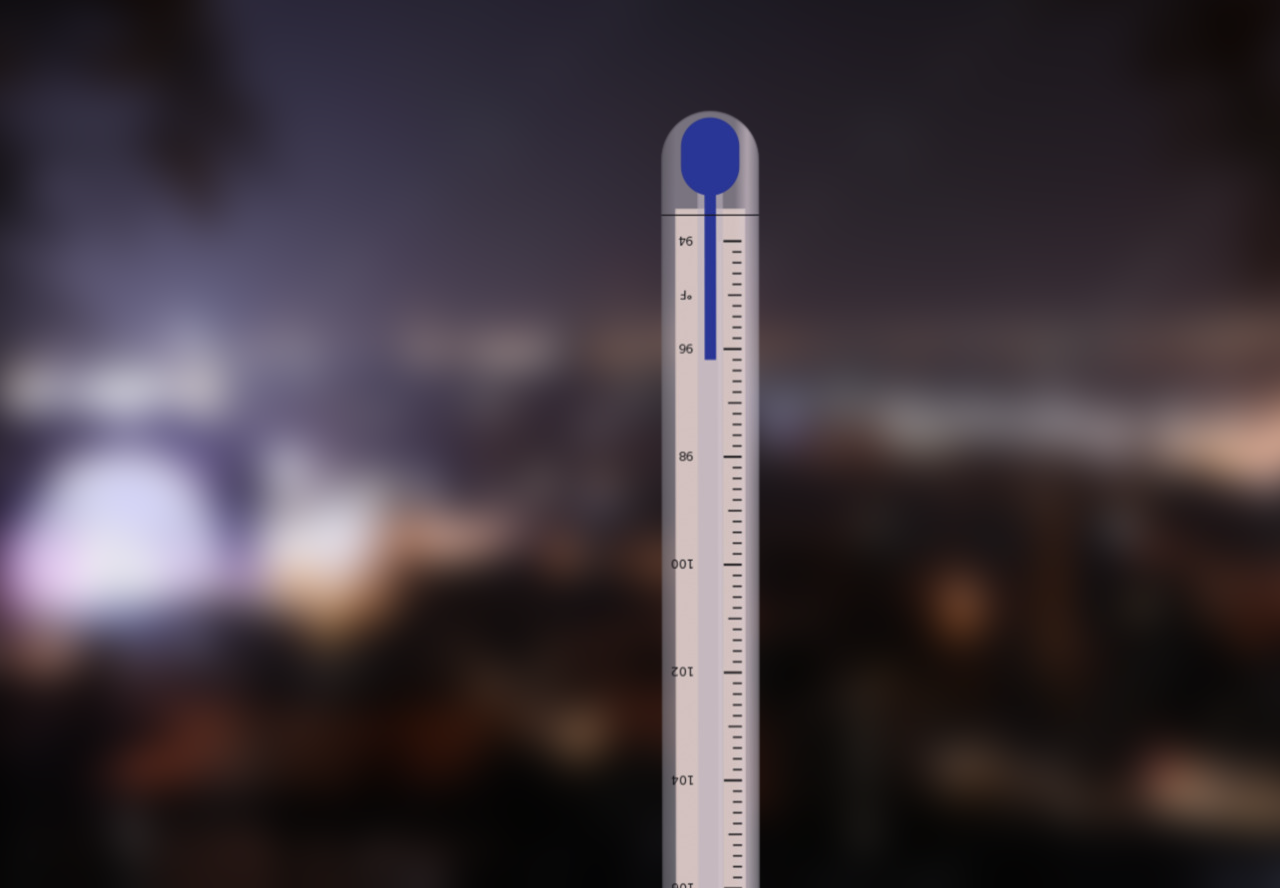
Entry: 96.2 °F
